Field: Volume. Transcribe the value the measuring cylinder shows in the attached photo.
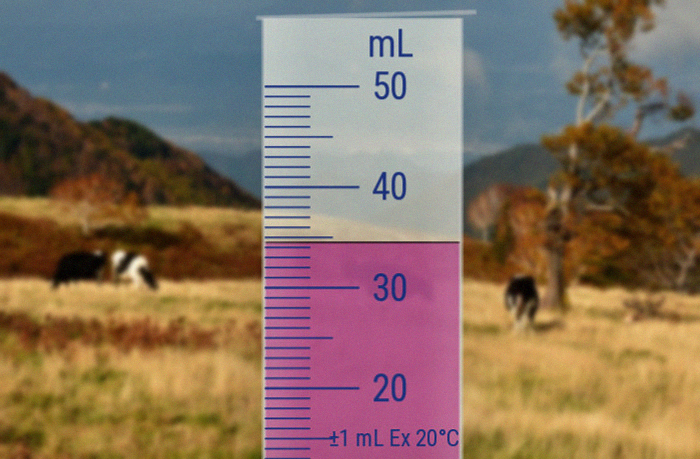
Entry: 34.5 mL
